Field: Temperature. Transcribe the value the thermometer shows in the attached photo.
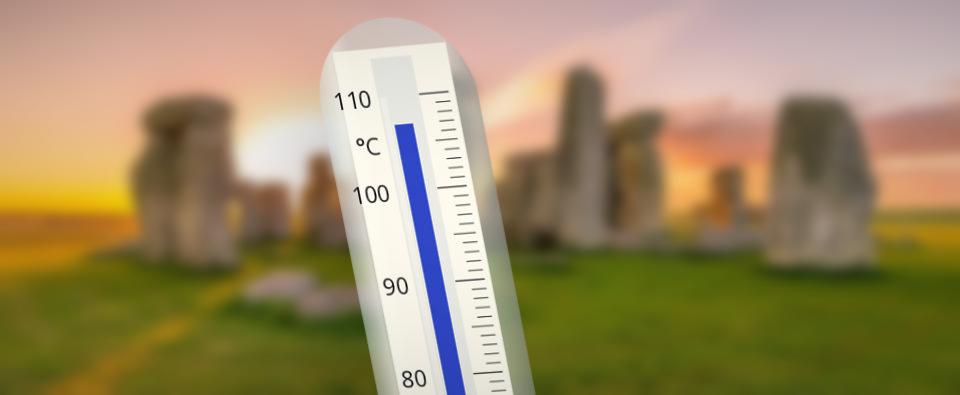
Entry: 107 °C
